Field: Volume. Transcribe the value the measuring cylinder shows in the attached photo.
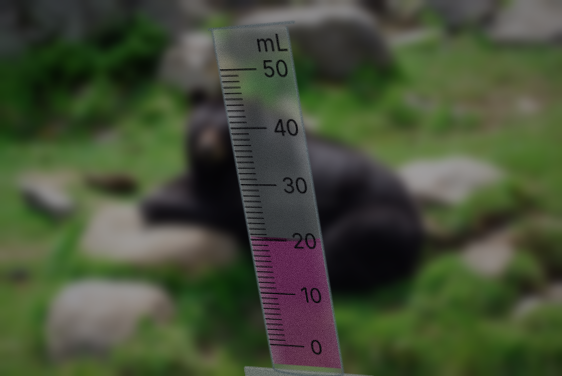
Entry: 20 mL
